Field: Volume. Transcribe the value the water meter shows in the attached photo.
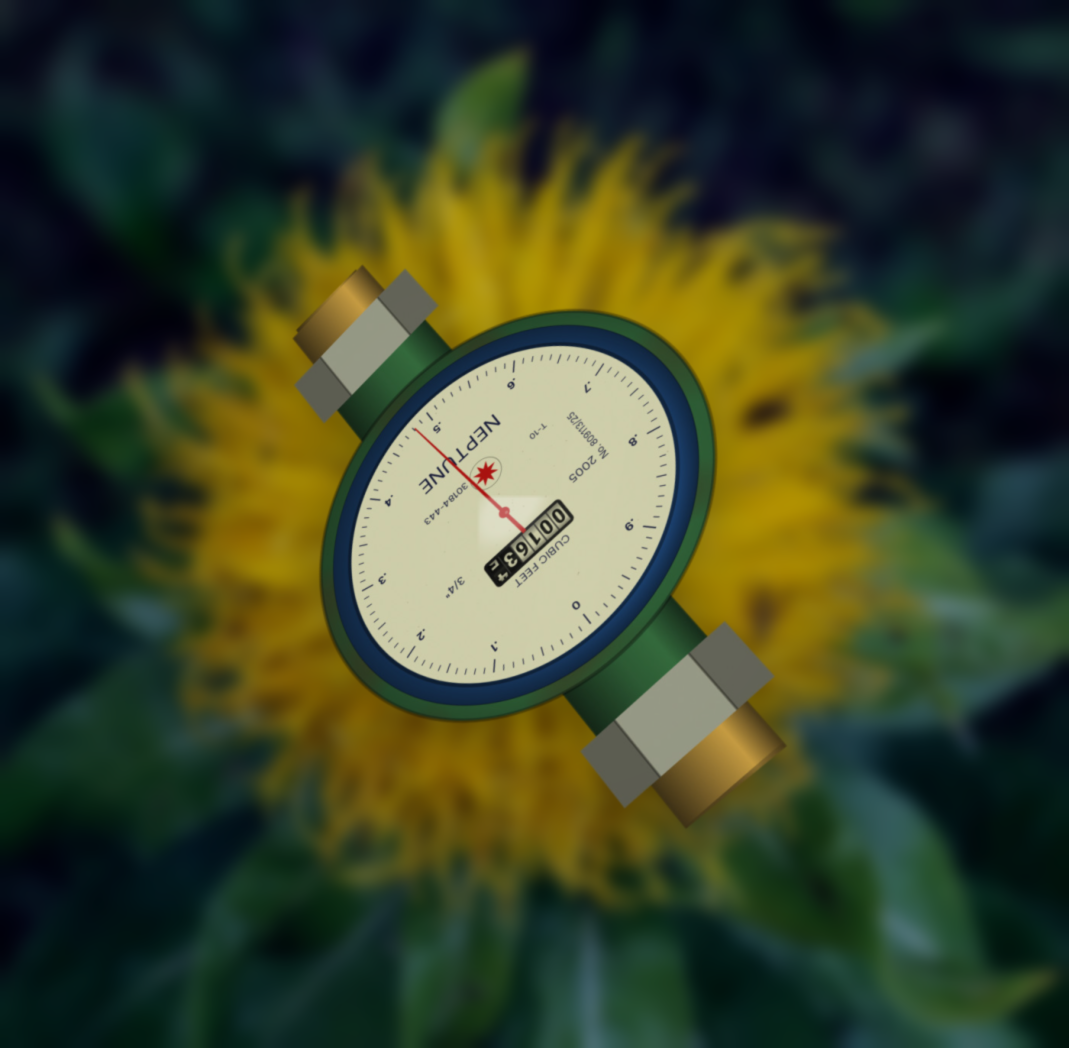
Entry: 1634.48 ft³
